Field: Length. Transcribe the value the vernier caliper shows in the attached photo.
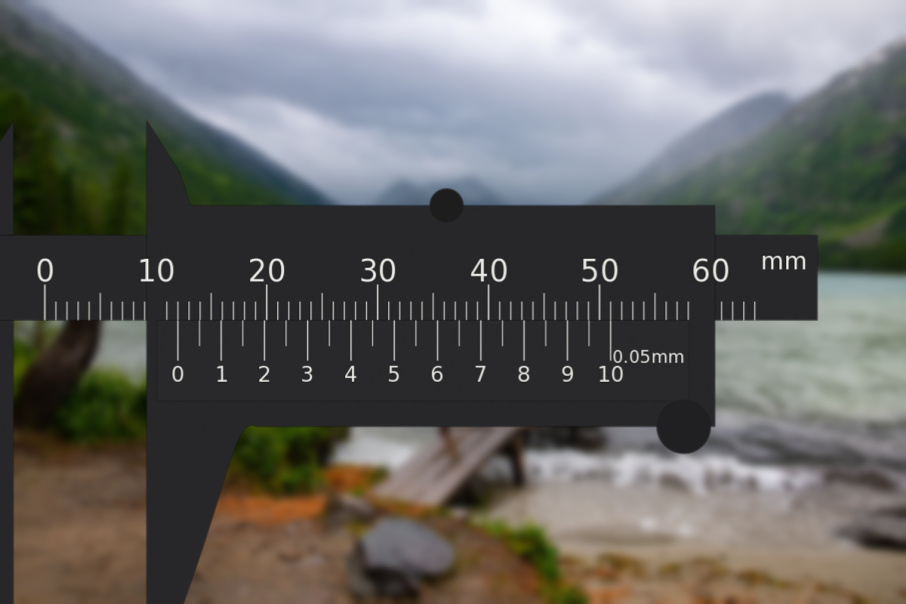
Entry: 12.0 mm
